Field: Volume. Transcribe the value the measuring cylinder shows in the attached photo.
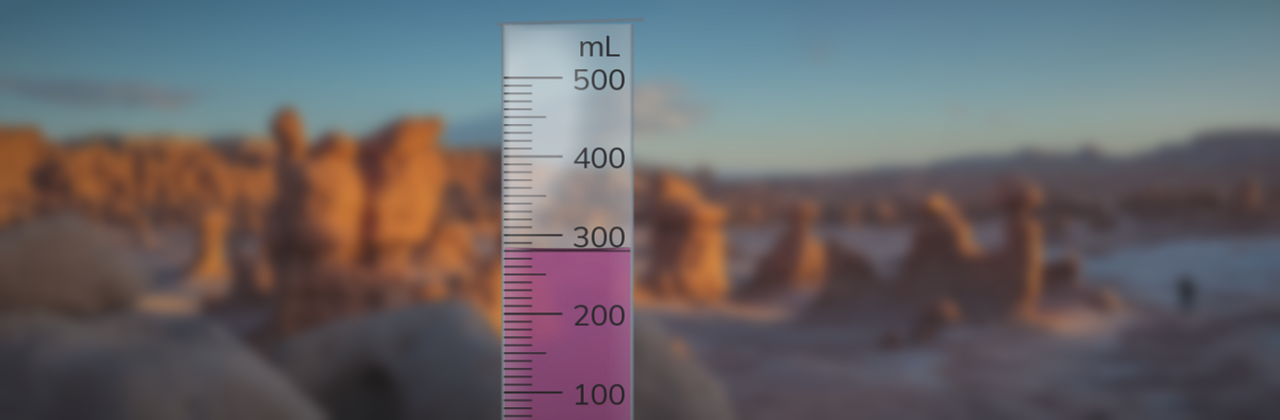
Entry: 280 mL
